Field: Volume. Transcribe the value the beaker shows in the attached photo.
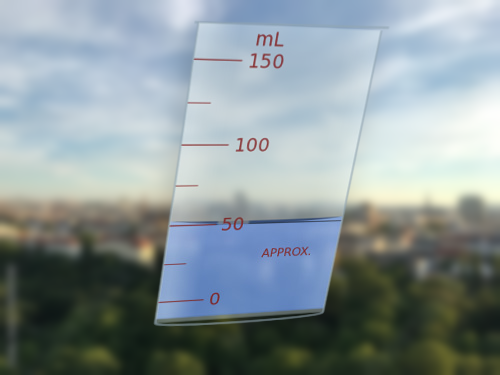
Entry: 50 mL
